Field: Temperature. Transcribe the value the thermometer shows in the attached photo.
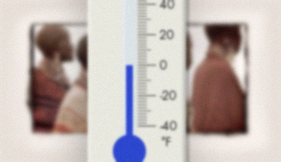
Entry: 0 °F
